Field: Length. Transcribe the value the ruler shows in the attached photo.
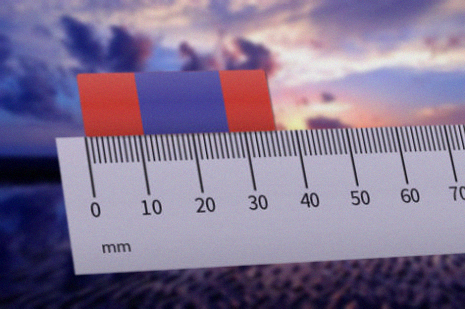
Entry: 36 mm
